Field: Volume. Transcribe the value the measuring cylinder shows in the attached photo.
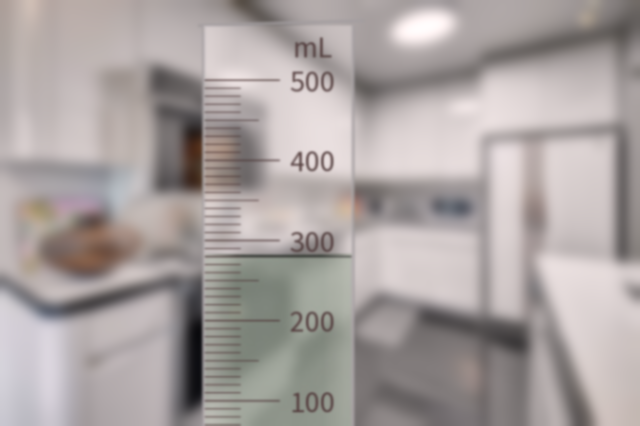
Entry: 280 mL
